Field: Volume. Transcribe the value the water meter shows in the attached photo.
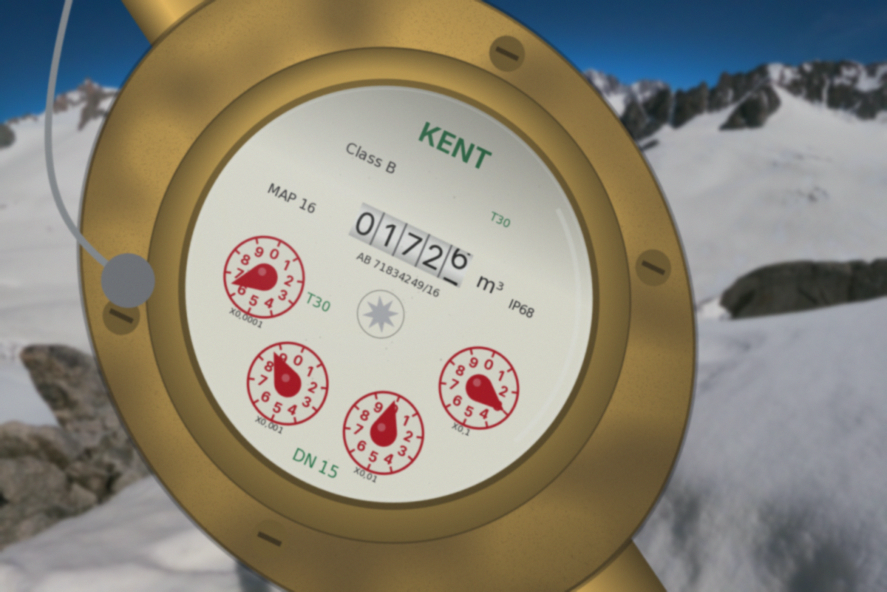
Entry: 1726.2986 m³
